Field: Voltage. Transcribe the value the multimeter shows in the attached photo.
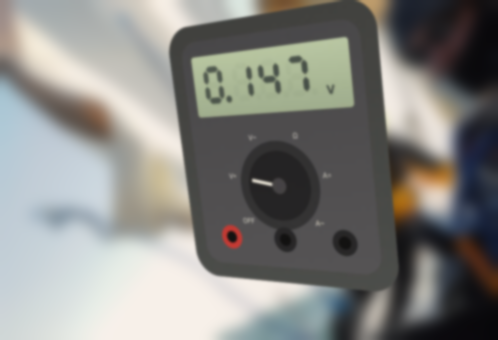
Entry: 0.147 V
